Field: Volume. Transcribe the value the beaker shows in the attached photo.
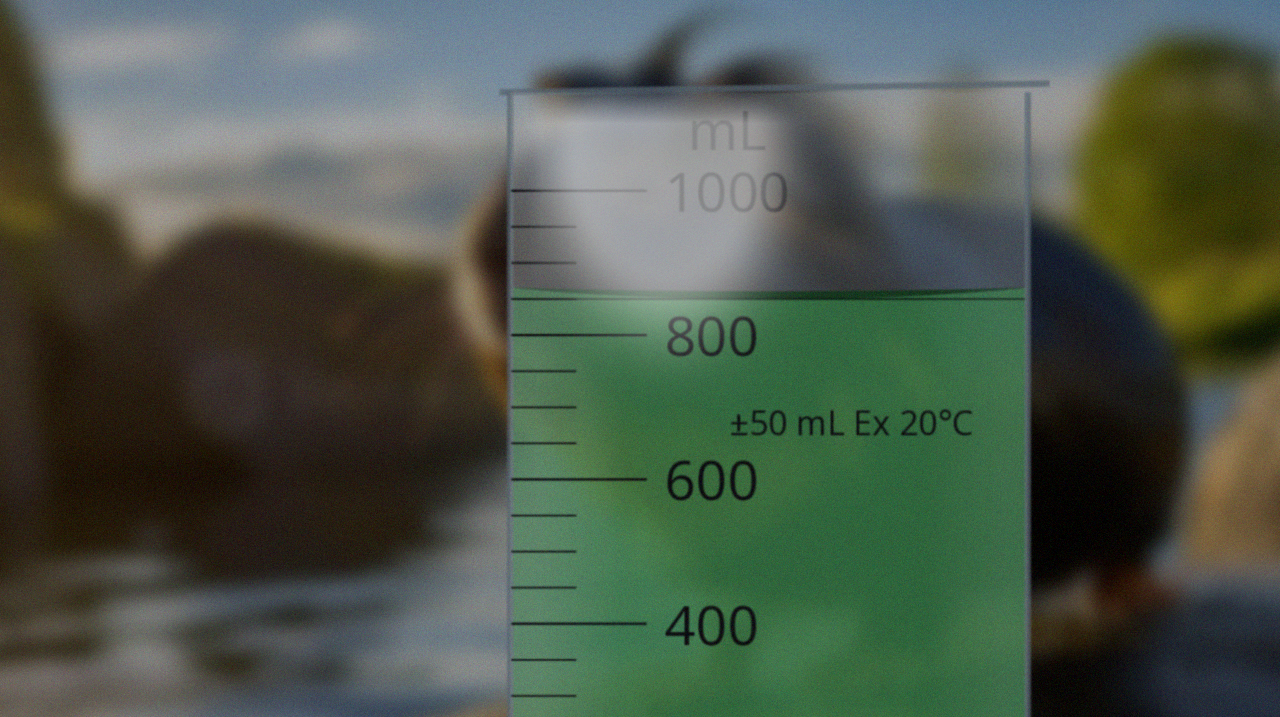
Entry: 850 mL
